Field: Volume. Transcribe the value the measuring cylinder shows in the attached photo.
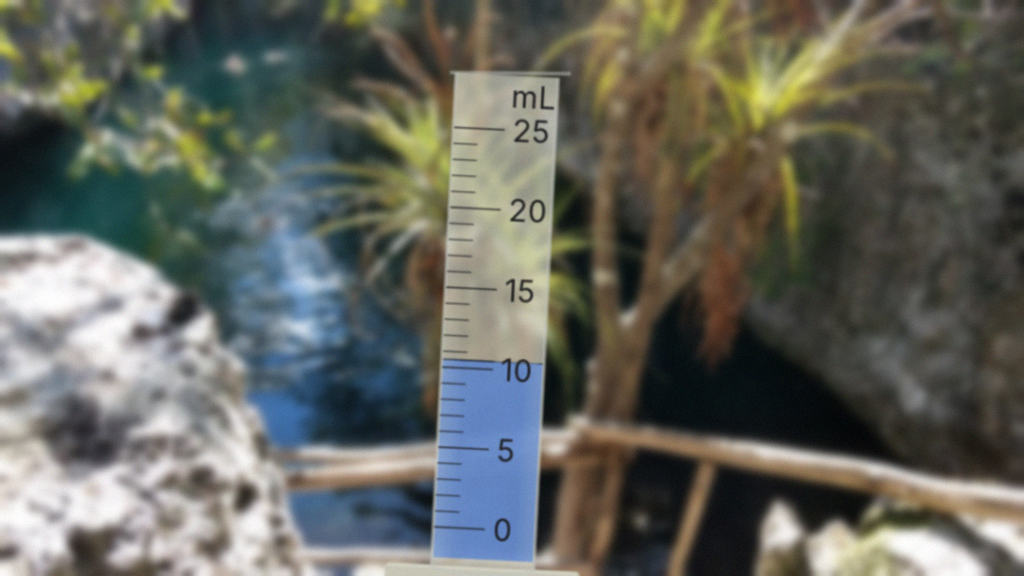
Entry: 10.5 mL
